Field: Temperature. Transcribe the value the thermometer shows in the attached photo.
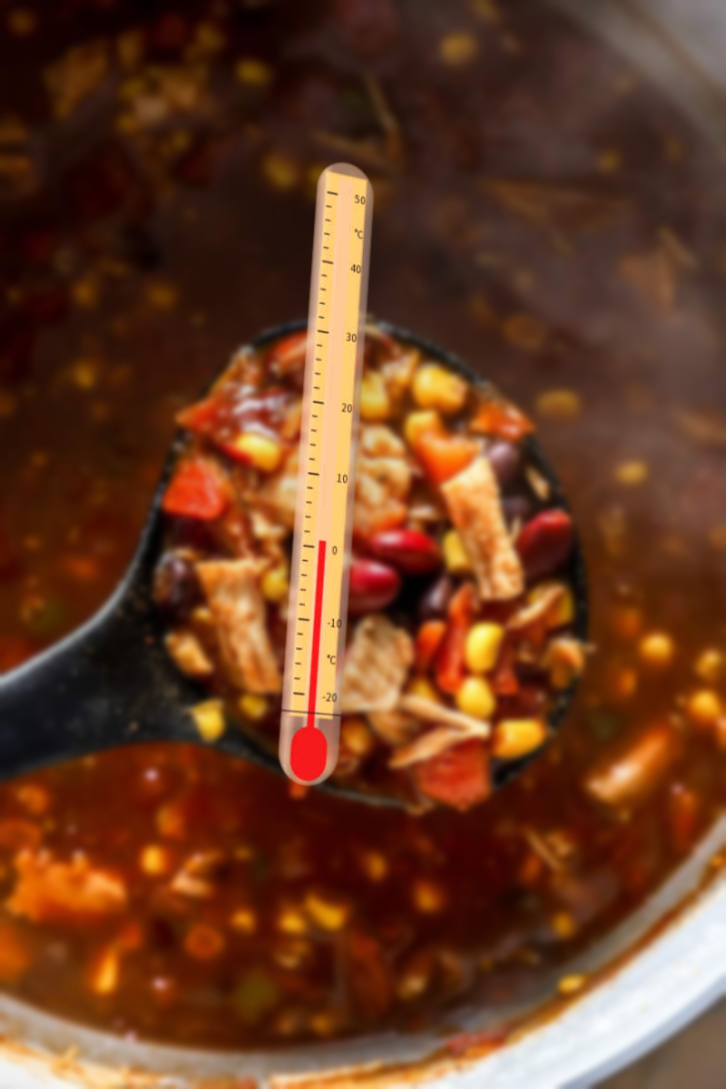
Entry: 1 °C
